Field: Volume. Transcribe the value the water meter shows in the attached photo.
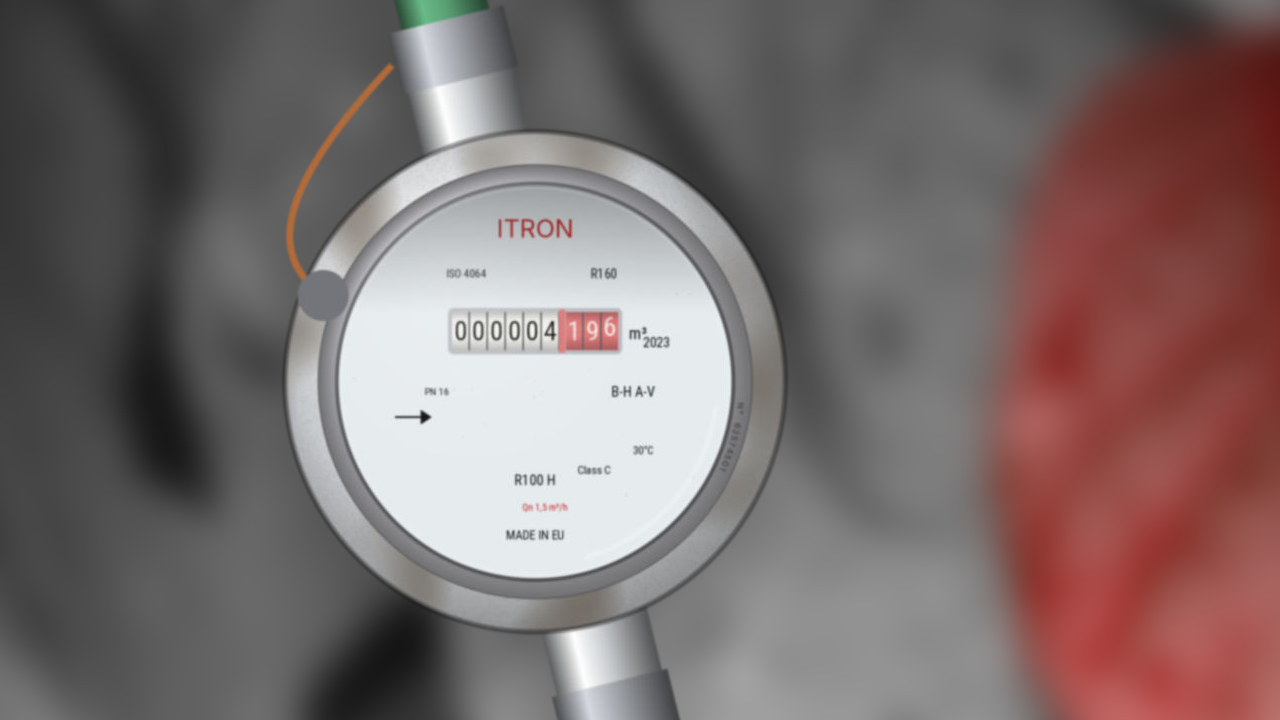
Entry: 4.196 m³
